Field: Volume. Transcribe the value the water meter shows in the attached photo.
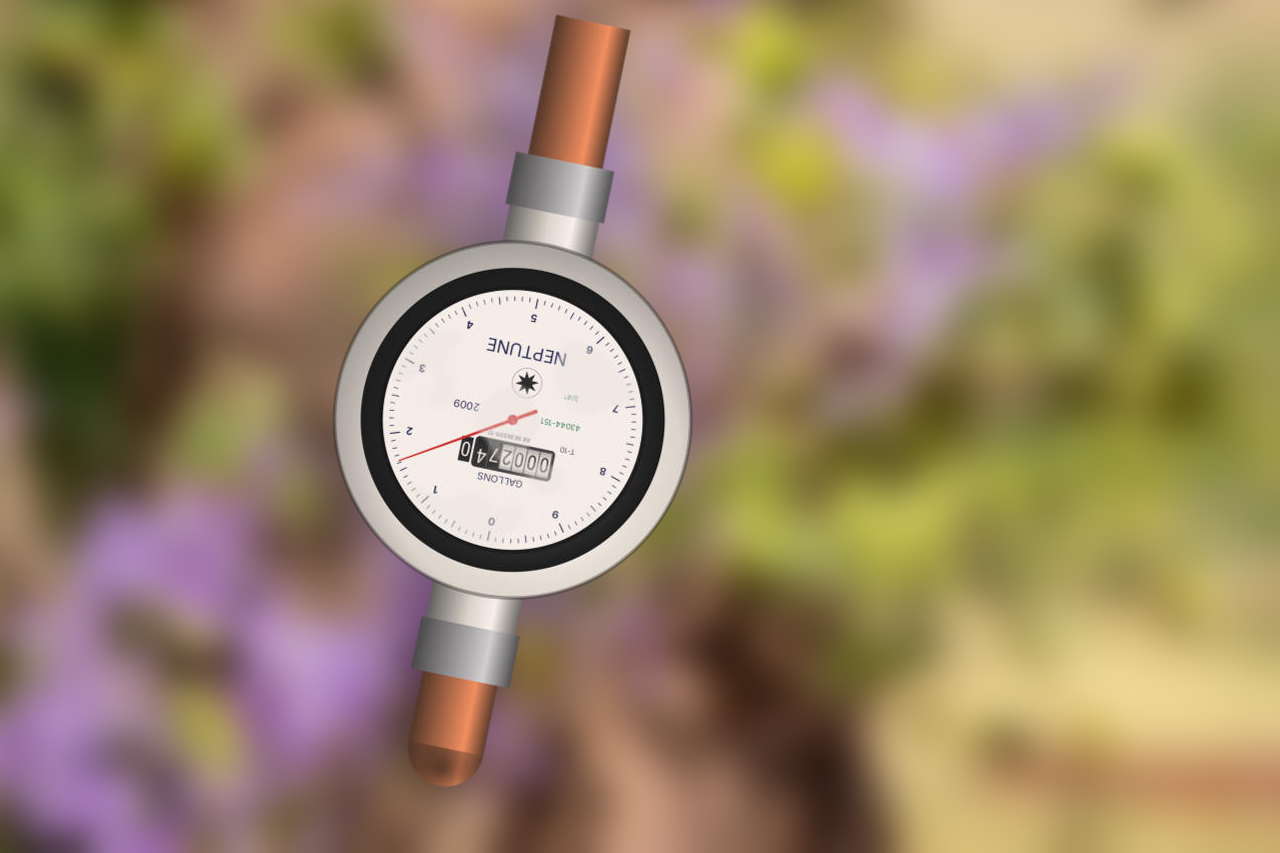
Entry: 2741.6 gal
